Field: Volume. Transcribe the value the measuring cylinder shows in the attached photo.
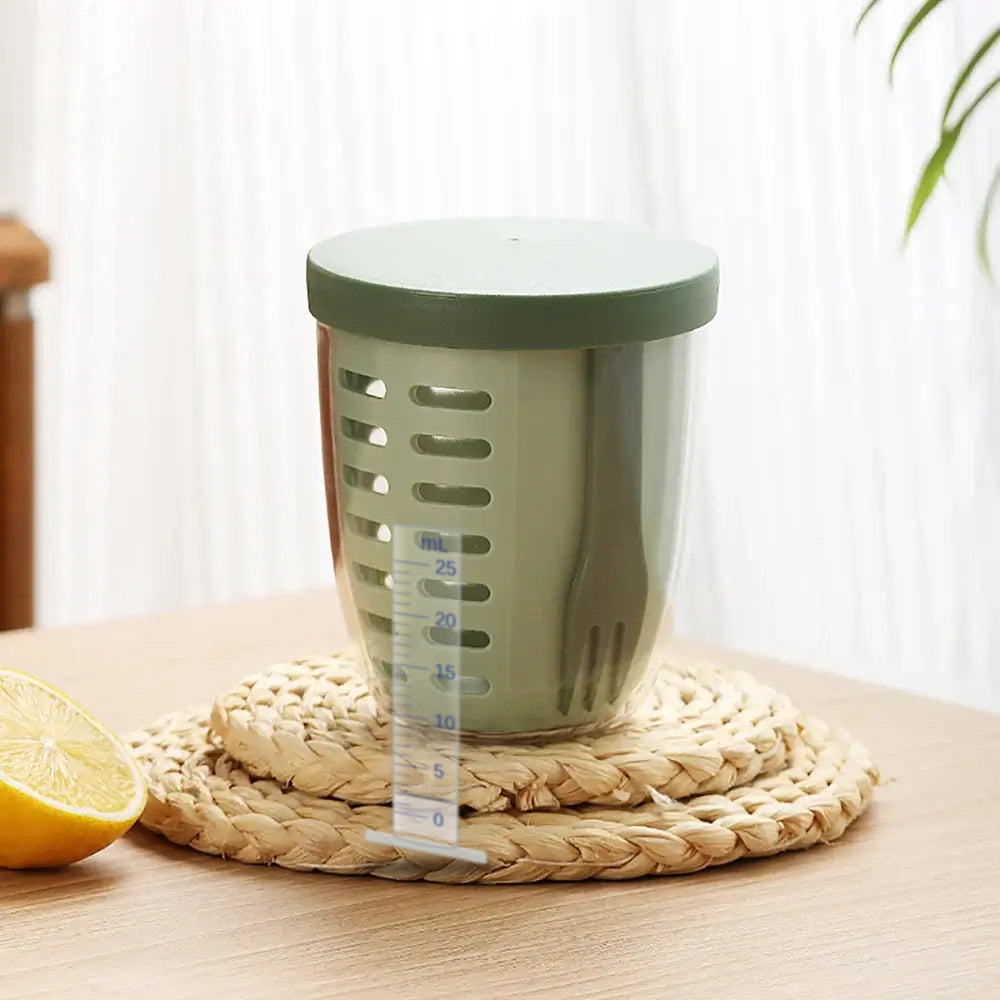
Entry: 2 mL
